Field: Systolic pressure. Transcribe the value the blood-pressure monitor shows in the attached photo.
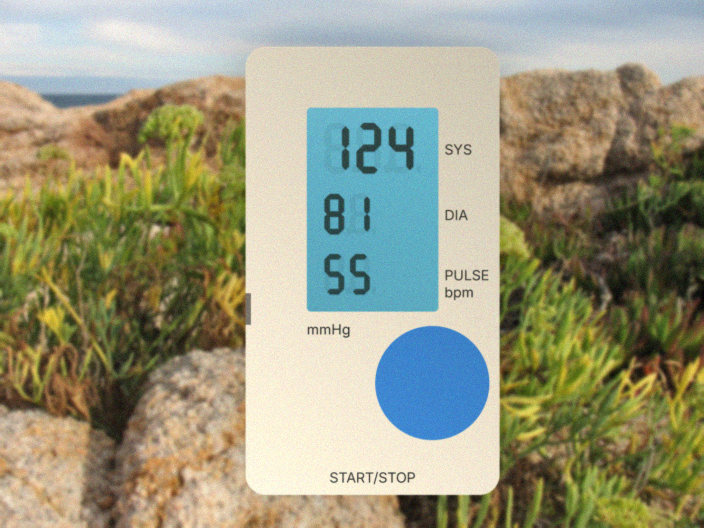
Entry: 124 mmHg
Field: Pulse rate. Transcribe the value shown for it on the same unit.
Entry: 55 bpm
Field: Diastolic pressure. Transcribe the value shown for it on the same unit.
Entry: 81 mmHg
